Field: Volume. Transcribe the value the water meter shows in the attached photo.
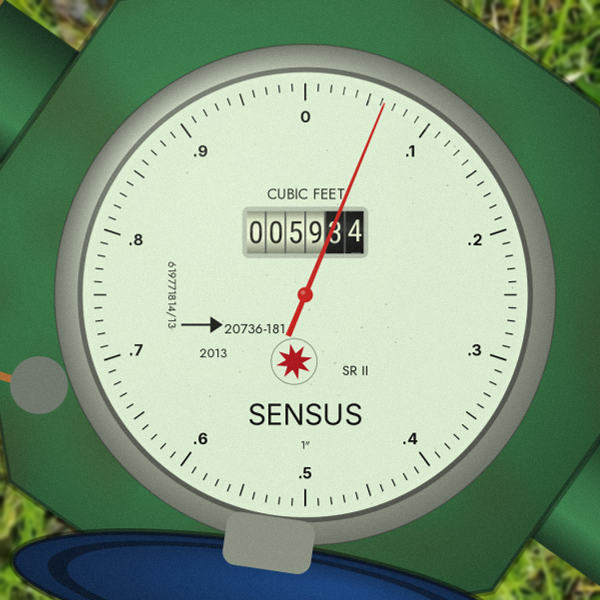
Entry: 5934.06 ft³
